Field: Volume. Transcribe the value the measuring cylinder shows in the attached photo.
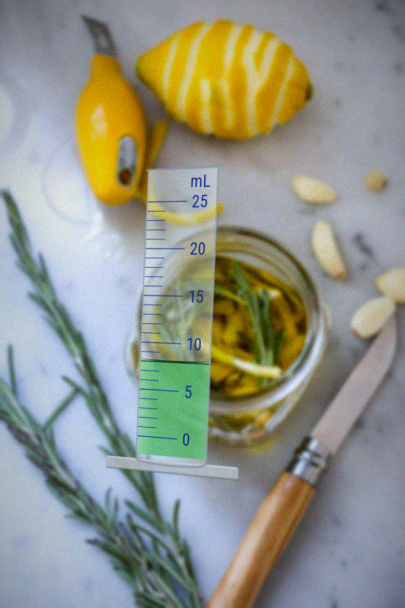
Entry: 8 mL
